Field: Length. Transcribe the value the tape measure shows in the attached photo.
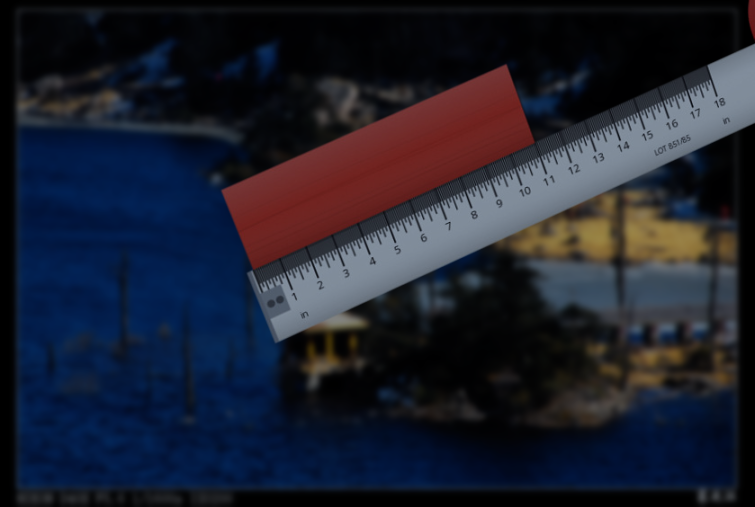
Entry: 11 in
